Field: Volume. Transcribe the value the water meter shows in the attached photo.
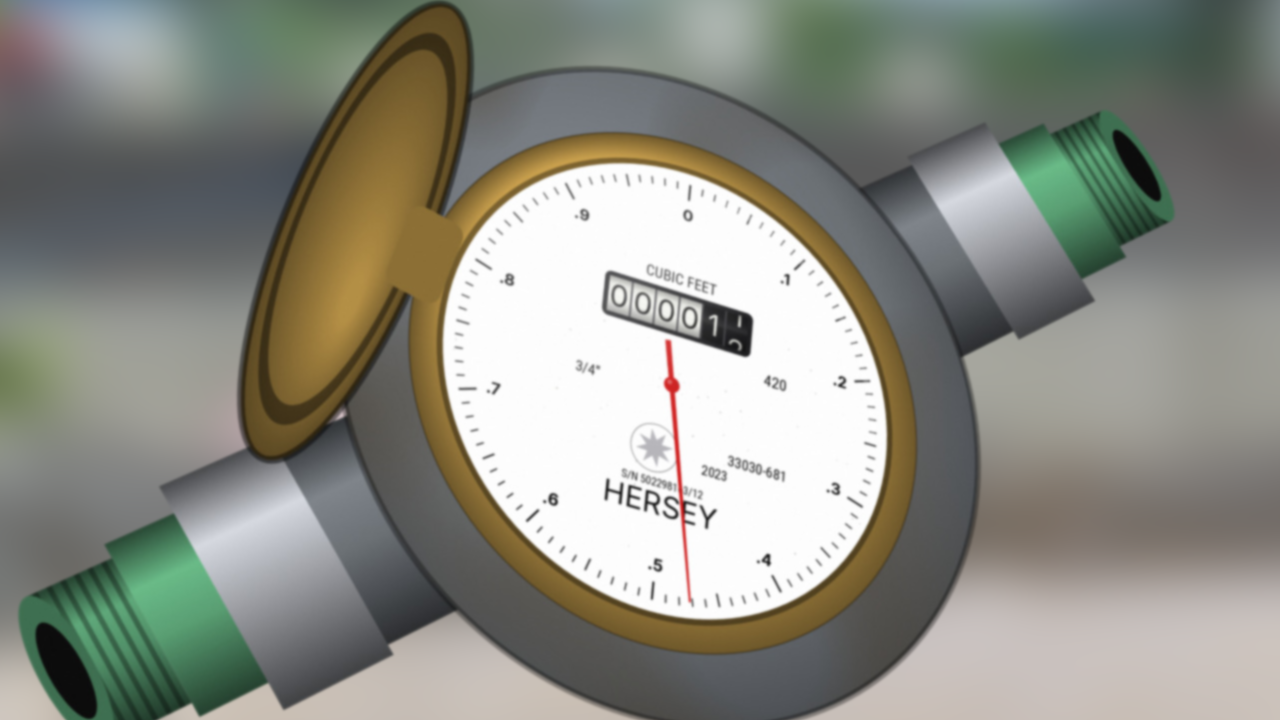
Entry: 11.47 ft³
